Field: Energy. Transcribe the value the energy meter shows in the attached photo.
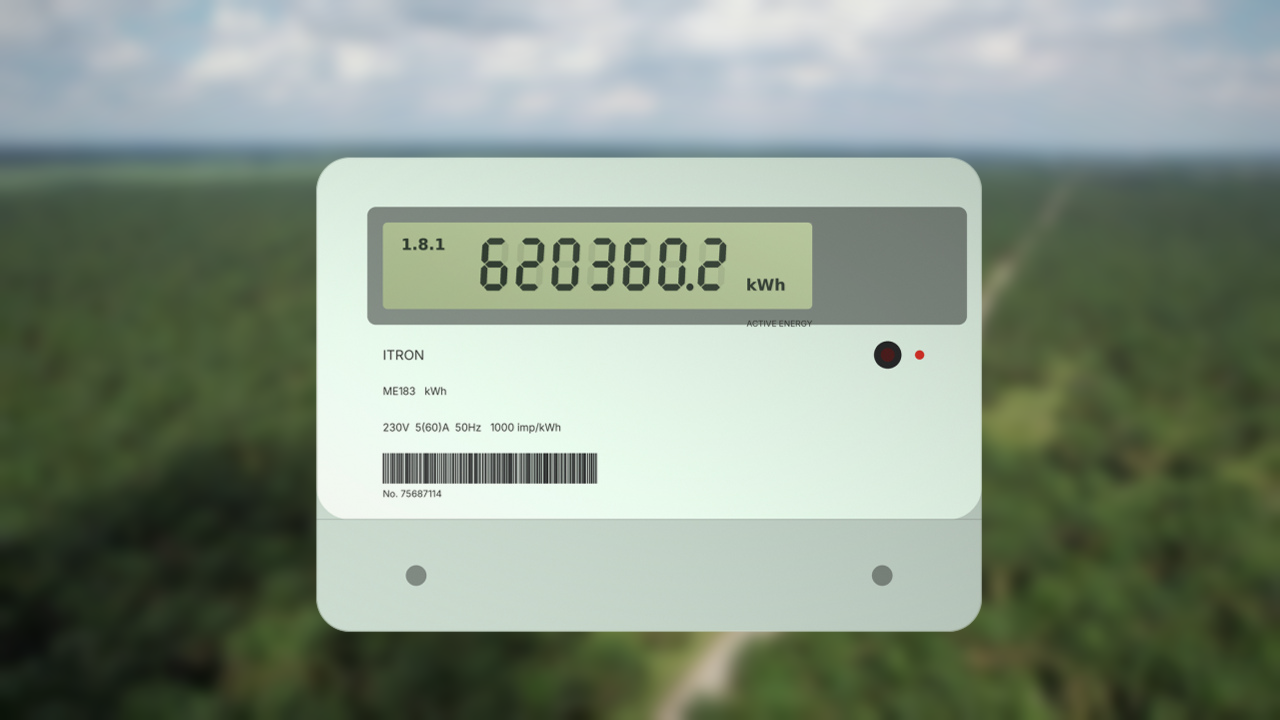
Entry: 620360.2 kWh
